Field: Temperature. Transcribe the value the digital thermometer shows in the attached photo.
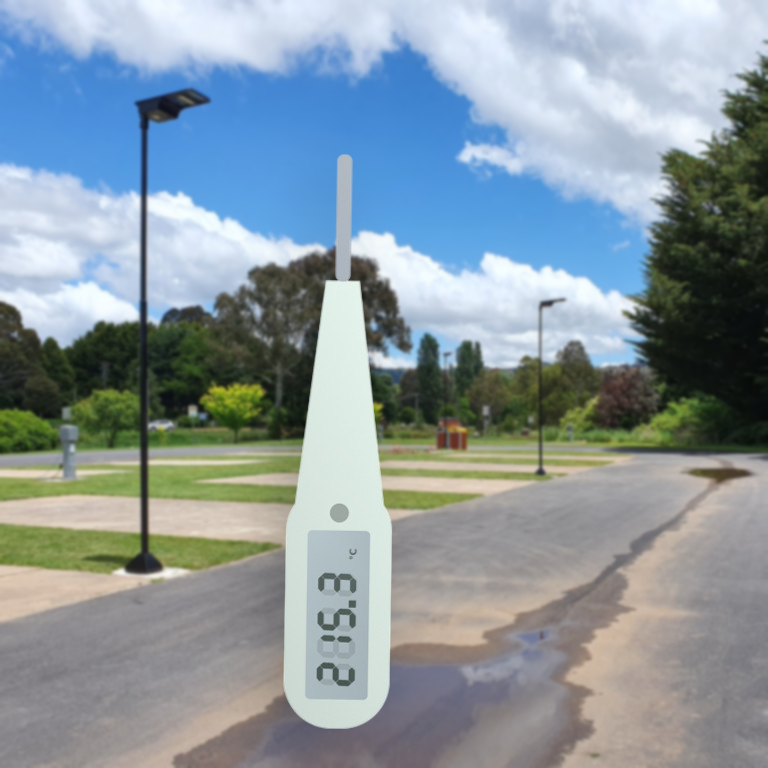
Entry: 215.3 °C
